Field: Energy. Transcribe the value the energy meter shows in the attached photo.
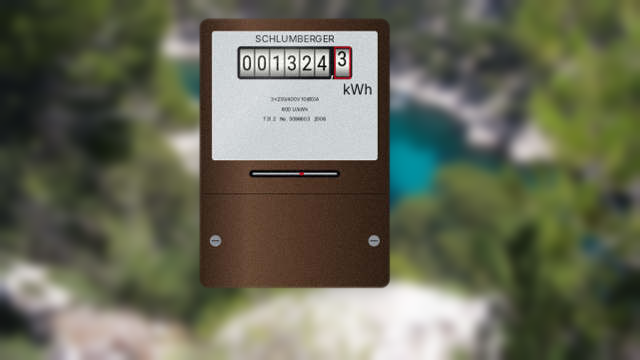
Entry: 1324.3 kWh
